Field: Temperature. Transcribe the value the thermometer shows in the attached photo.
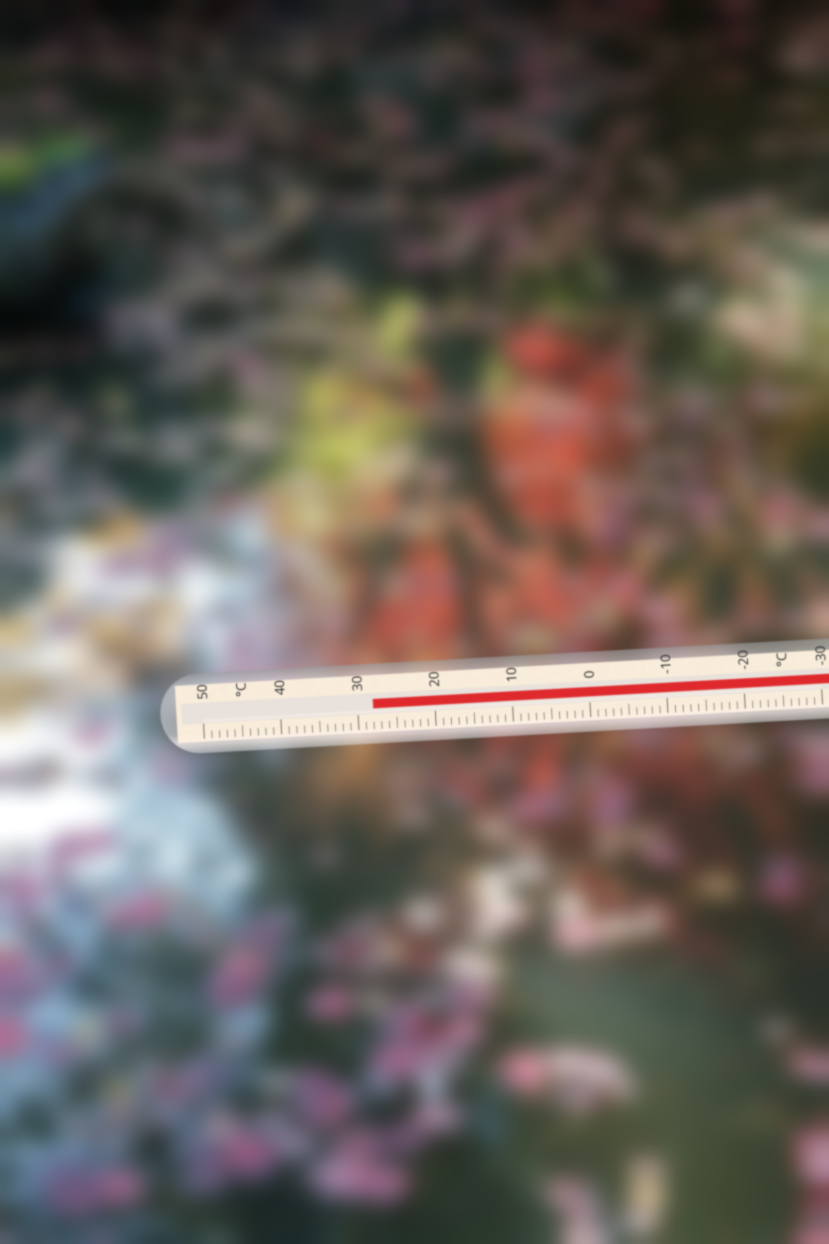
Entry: 28 °C
